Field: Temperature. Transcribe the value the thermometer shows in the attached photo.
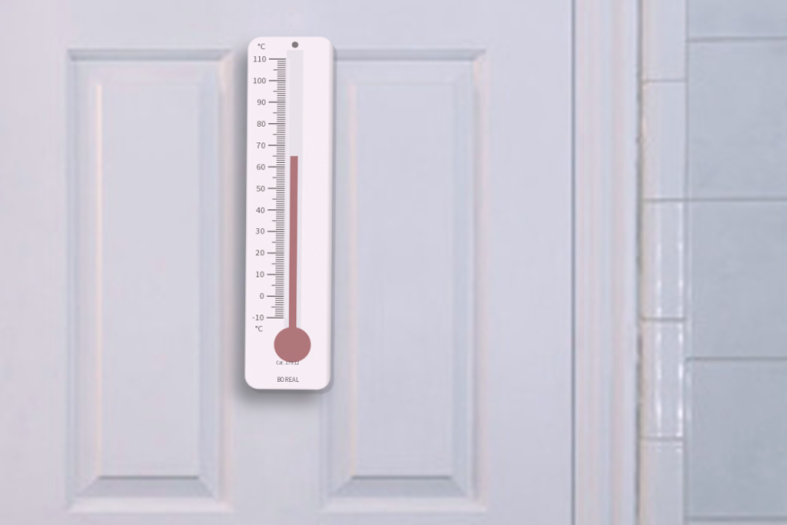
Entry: 65 °C
